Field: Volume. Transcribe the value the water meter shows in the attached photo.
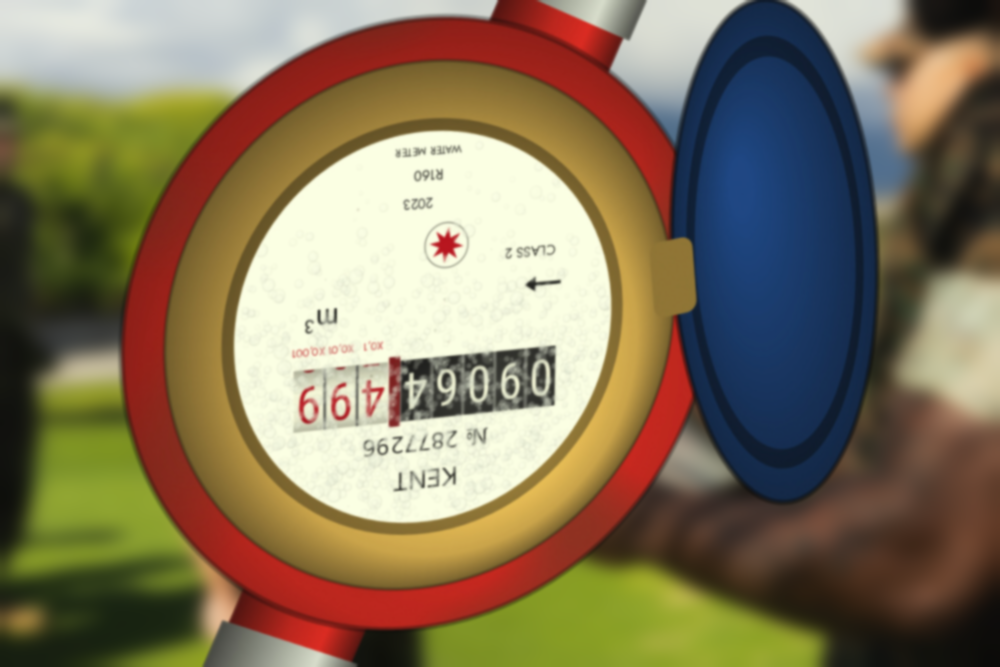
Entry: 9064.499 m³
